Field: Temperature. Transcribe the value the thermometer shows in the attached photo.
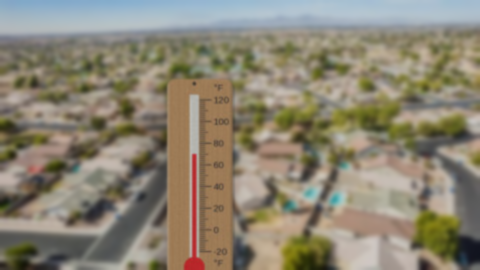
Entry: 70 °F
